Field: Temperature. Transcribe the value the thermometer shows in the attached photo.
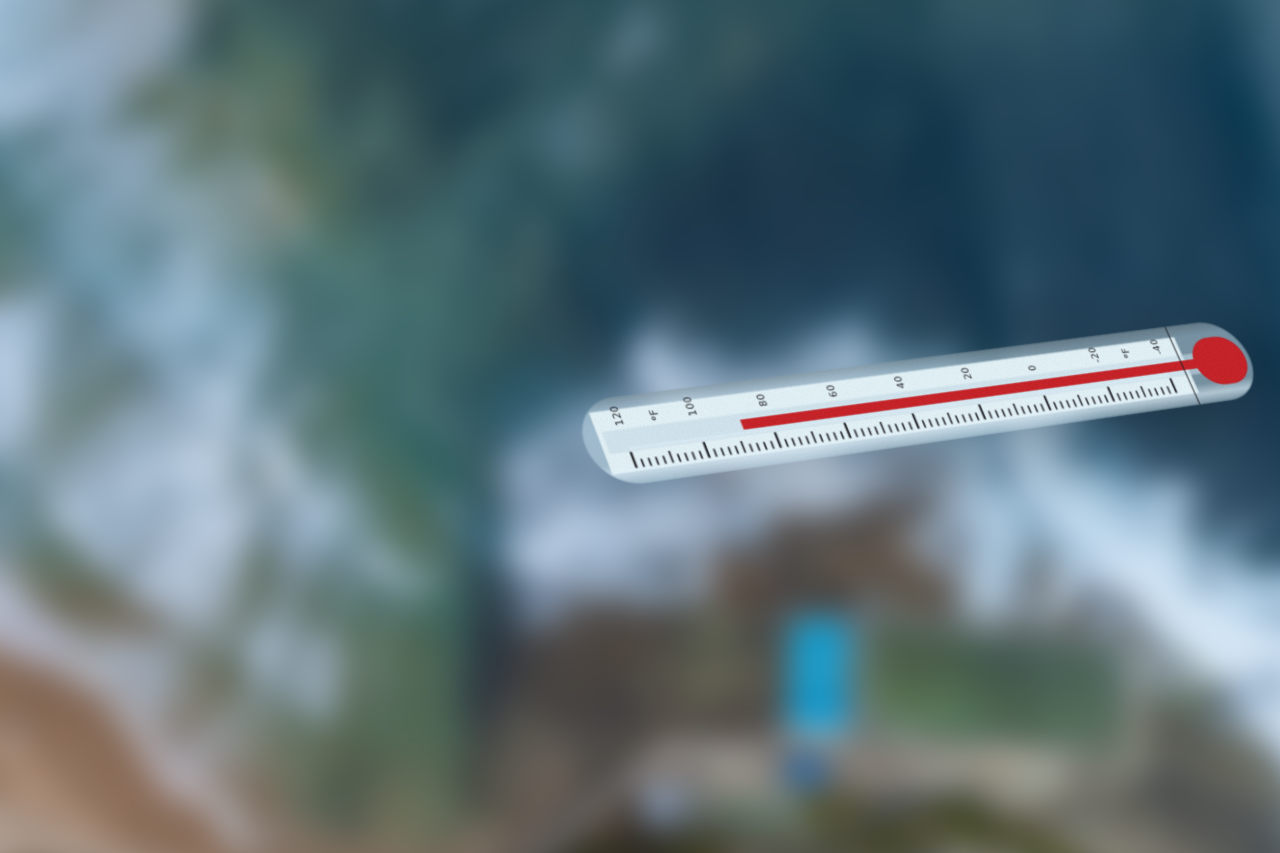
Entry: 88 °F
